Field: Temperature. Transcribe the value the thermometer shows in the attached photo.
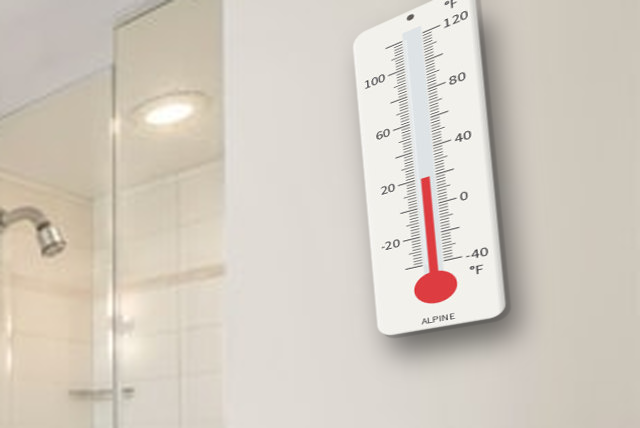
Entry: 20 °F
